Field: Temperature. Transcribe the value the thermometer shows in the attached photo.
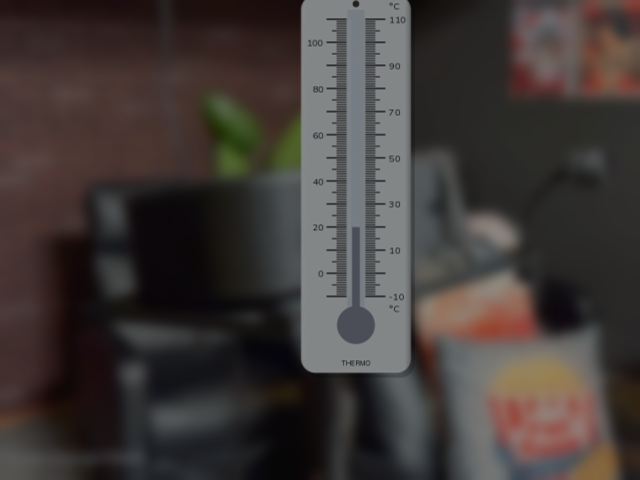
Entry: 20 °C
